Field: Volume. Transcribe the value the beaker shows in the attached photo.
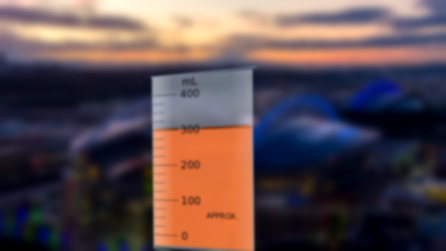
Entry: 300 mL
